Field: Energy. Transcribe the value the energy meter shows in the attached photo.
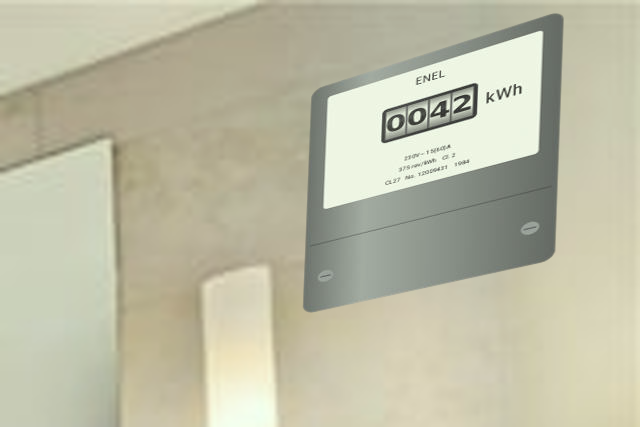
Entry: 42 kWh
